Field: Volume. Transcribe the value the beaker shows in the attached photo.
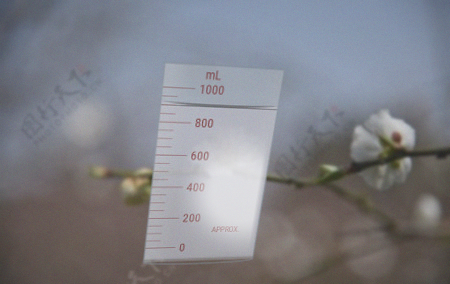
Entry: 900 mL
